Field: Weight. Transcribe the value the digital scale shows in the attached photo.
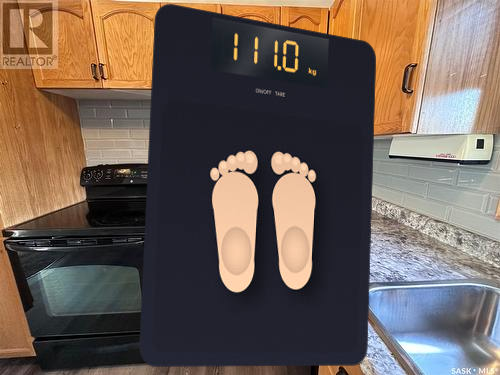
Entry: 111.0 kg
